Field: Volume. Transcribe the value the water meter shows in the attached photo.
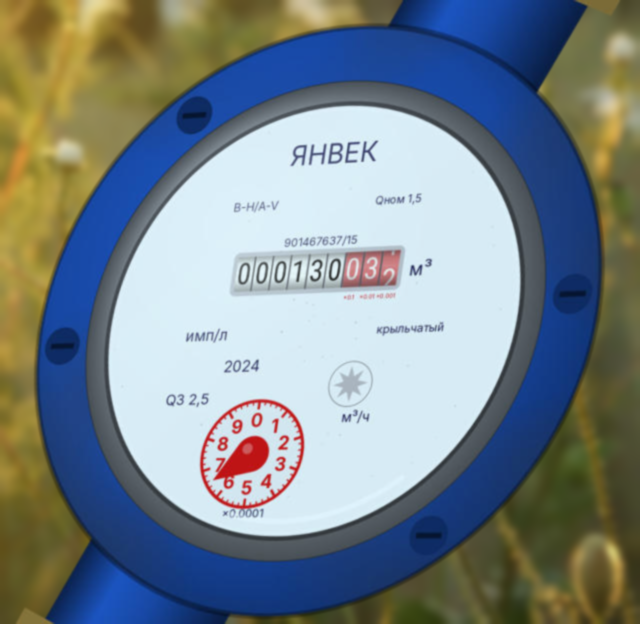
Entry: 130.0316 m³
